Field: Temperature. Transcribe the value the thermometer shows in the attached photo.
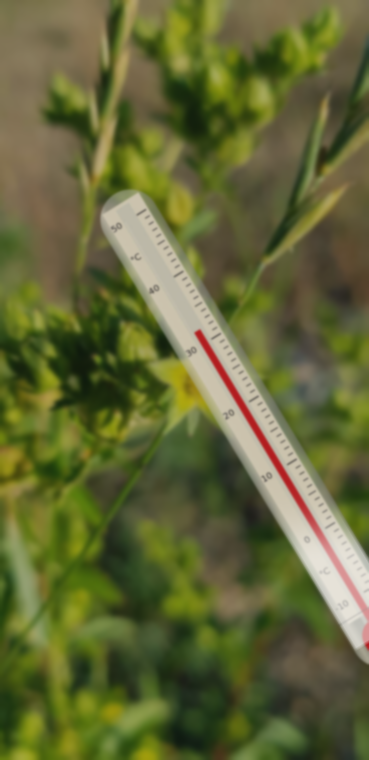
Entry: 32 °C
